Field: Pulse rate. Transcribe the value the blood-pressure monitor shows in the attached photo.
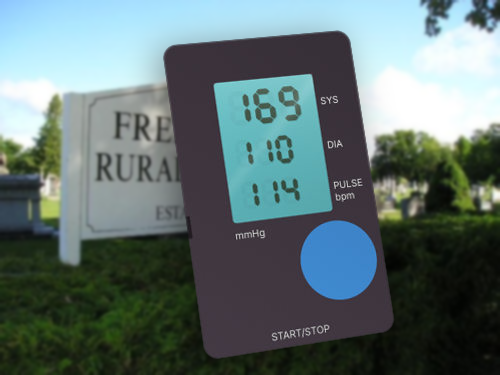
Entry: 114 bpm
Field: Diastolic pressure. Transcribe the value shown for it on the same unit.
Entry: 110 mmHg
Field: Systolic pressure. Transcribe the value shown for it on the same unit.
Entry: 169 mmHg
